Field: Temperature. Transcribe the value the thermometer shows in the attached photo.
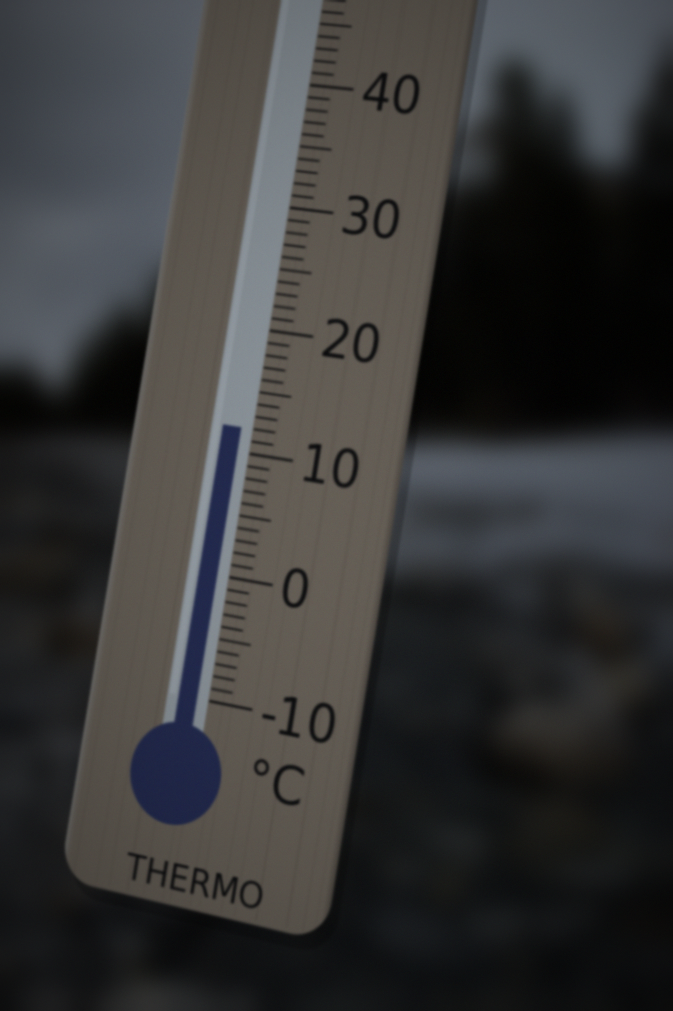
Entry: 12 °C
